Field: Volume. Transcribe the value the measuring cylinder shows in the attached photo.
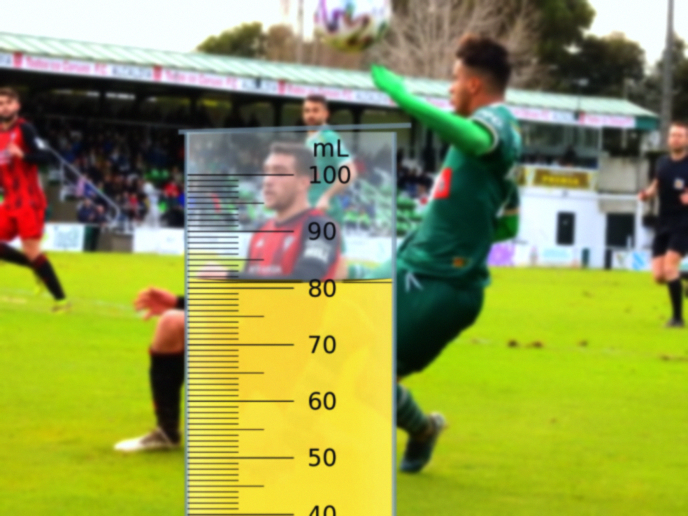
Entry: 81 mL
